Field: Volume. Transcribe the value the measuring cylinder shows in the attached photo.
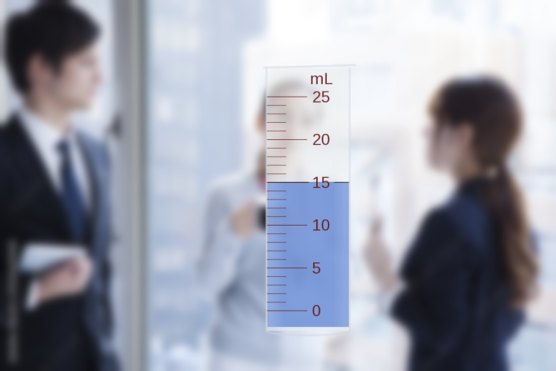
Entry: 15 mL
